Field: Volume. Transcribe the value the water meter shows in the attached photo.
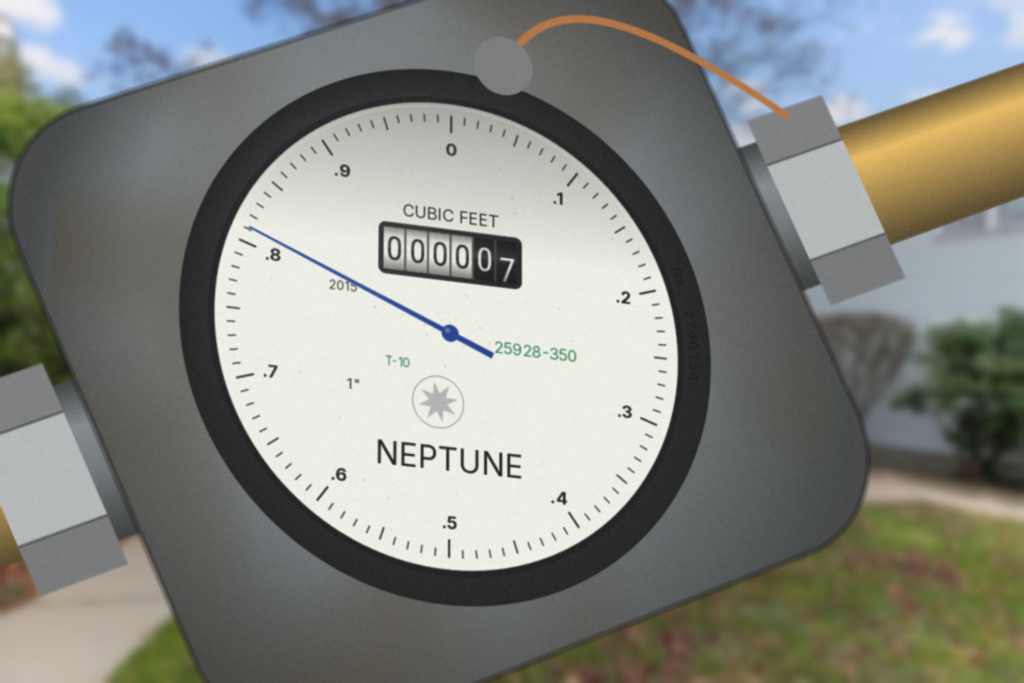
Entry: 6.81 ft³
